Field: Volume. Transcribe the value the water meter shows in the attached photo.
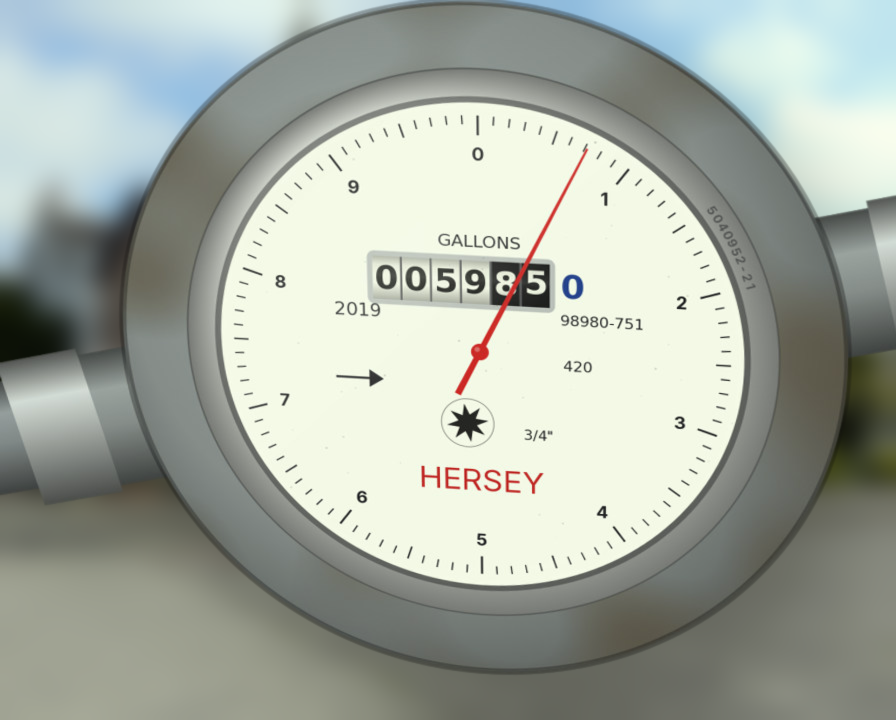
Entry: 59850.7 gal
